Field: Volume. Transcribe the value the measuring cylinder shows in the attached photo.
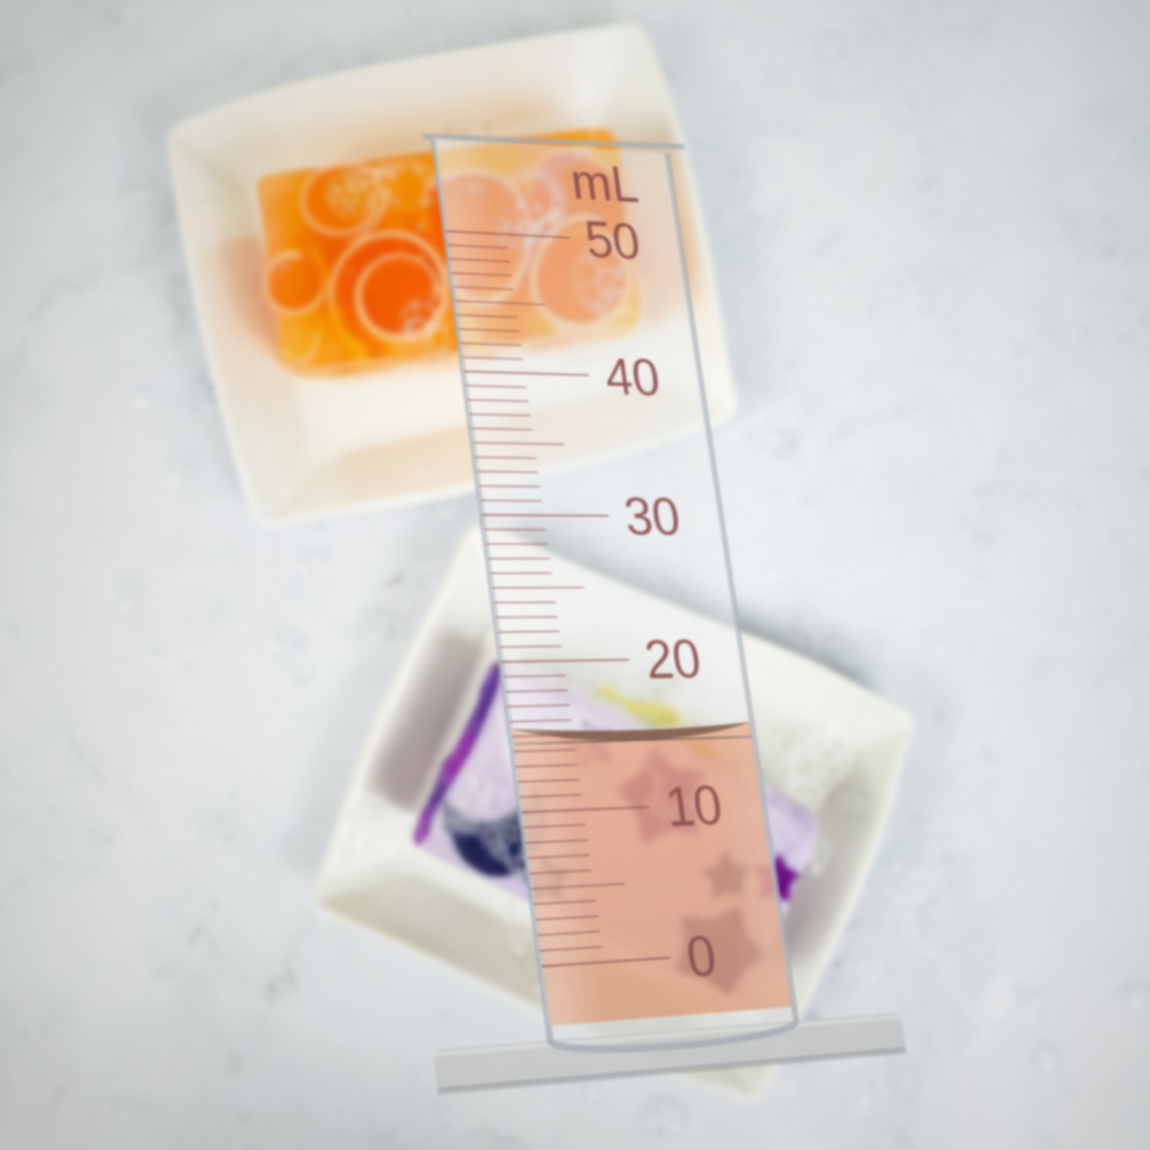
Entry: 14.5 mL
